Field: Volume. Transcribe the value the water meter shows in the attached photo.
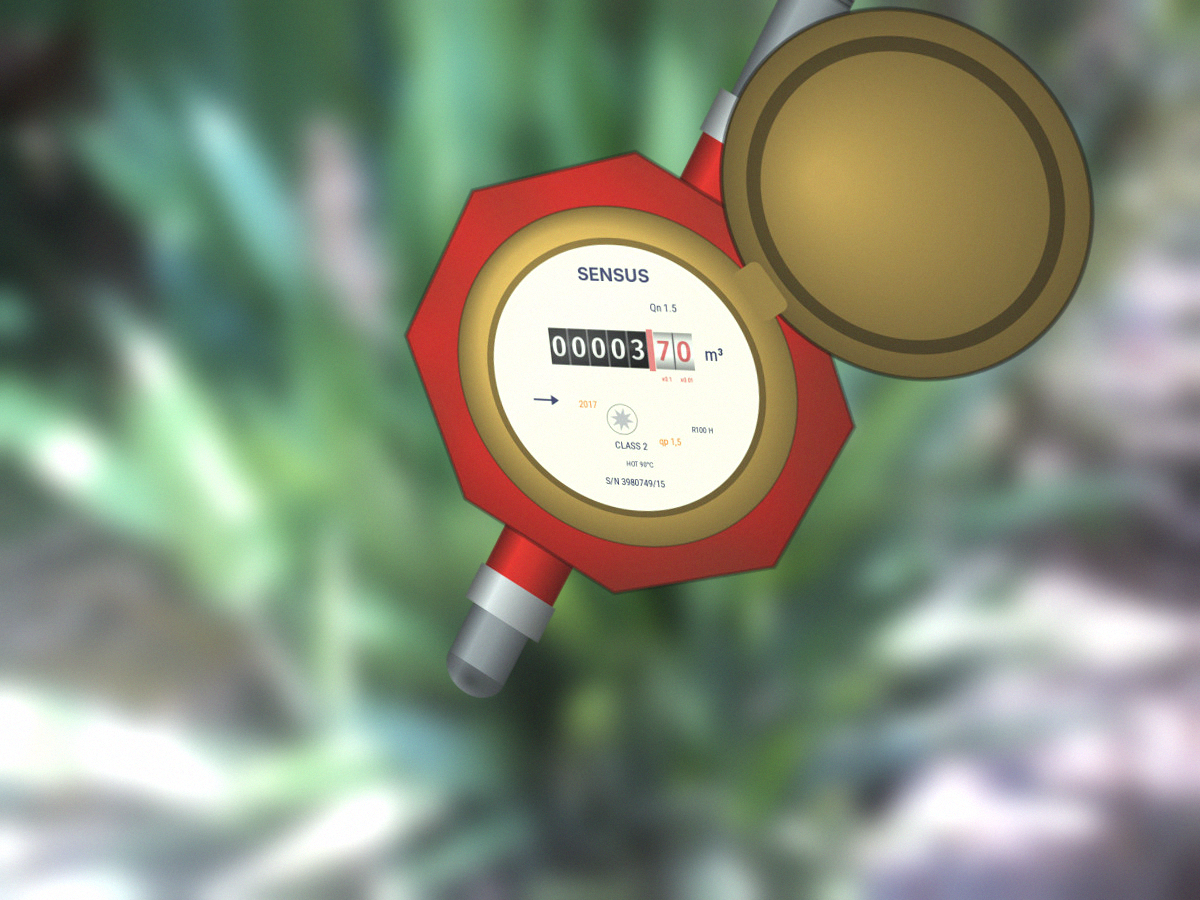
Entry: 3.70 m³
